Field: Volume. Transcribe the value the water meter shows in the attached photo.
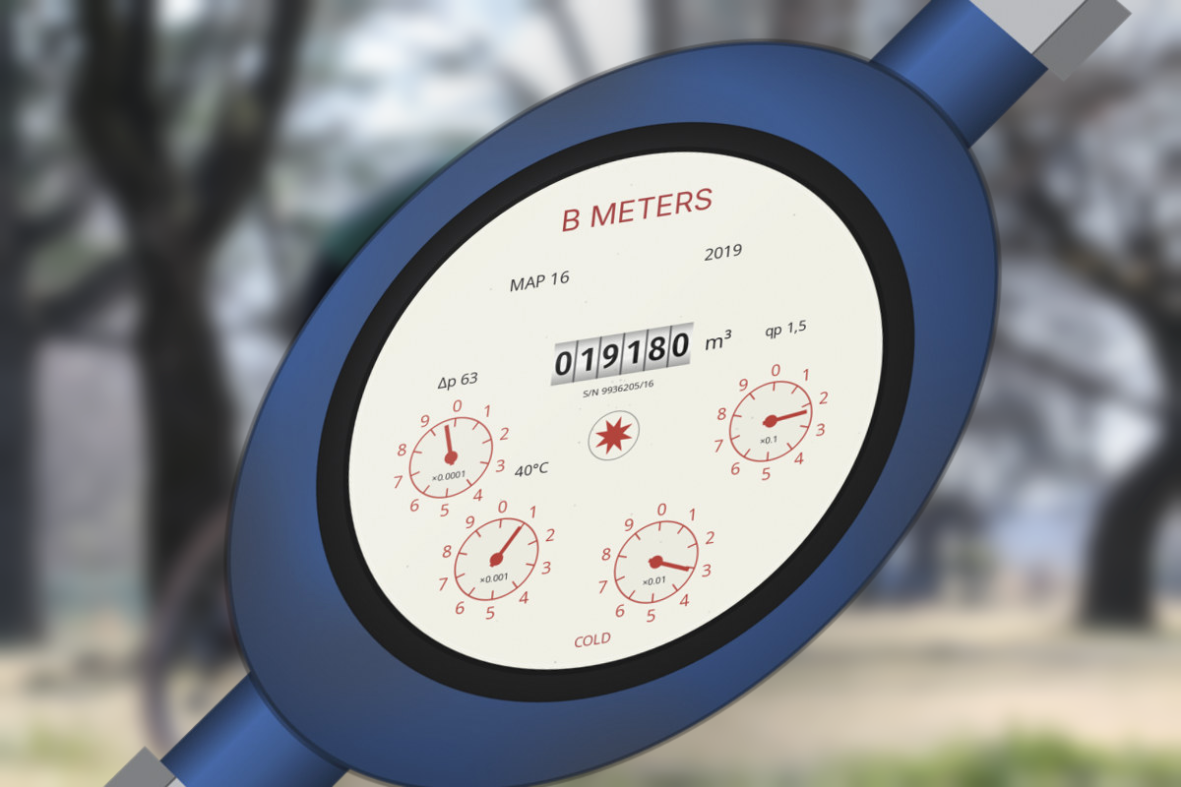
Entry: 19180.2309 m³
